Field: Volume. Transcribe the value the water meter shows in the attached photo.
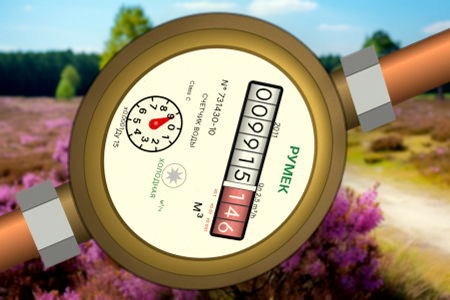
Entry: 9915.1459 m³
